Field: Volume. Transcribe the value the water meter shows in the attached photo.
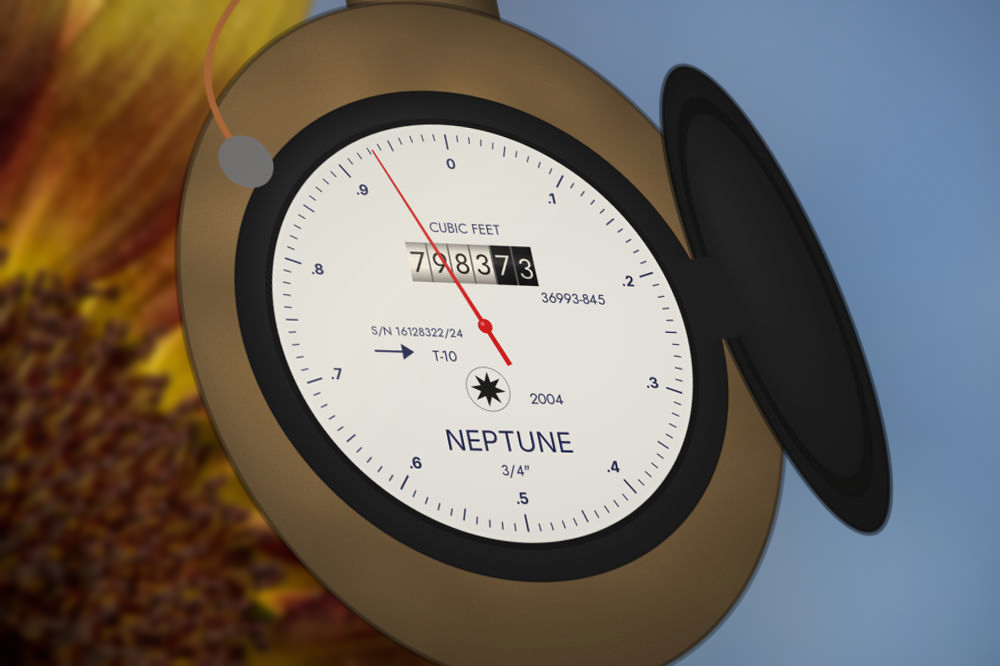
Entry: 798372.93 ft³
